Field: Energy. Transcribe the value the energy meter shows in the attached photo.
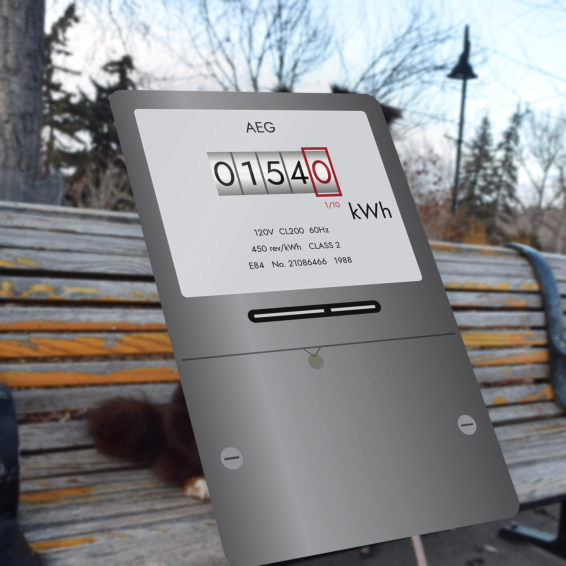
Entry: 154.0 kWh
